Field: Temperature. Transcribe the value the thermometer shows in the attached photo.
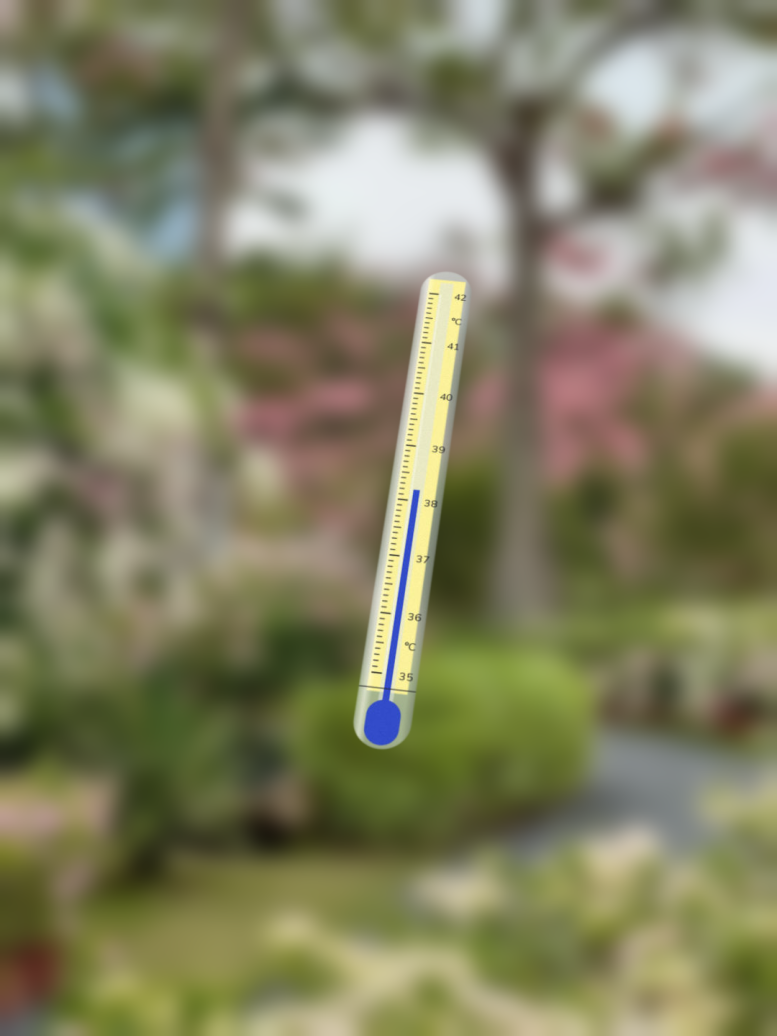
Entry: 38.2 °C
